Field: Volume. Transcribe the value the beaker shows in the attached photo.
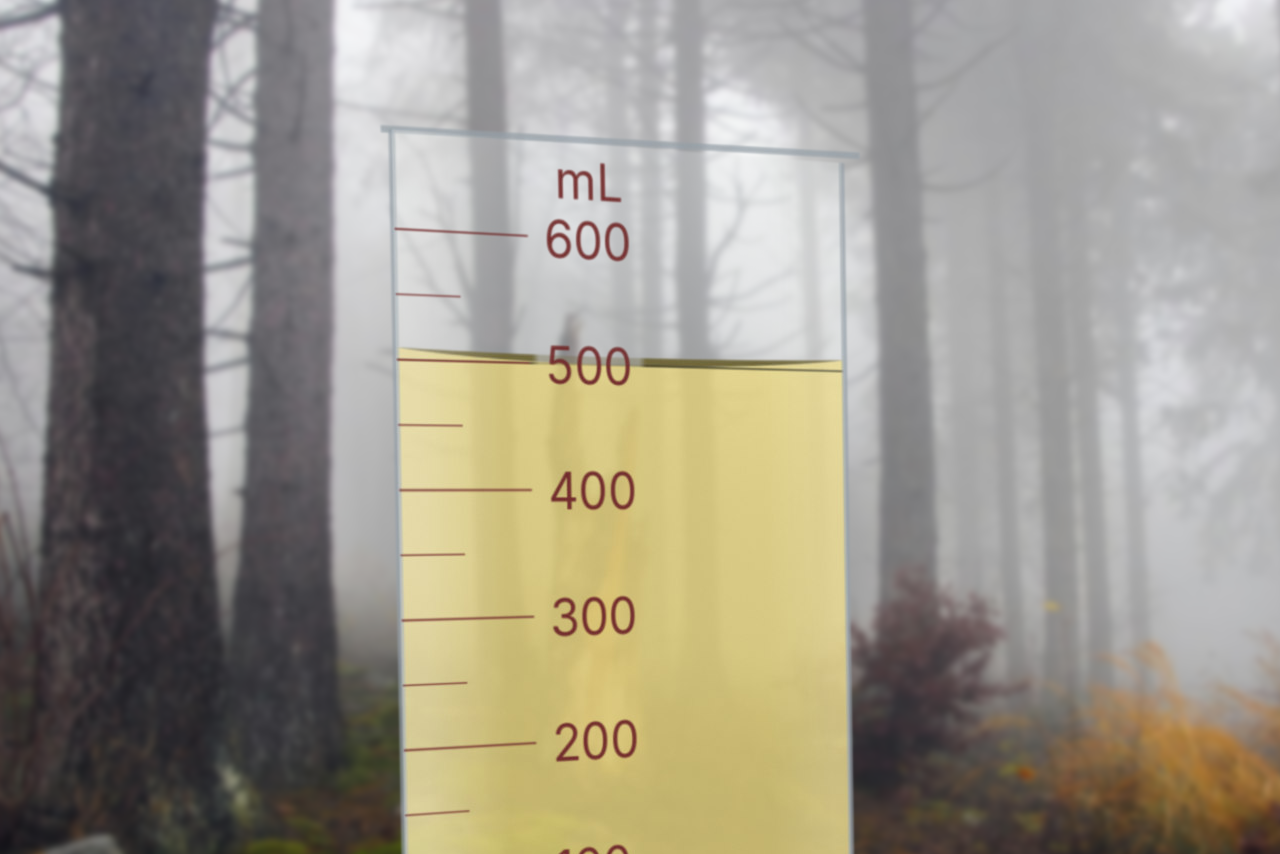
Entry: 500 mL
